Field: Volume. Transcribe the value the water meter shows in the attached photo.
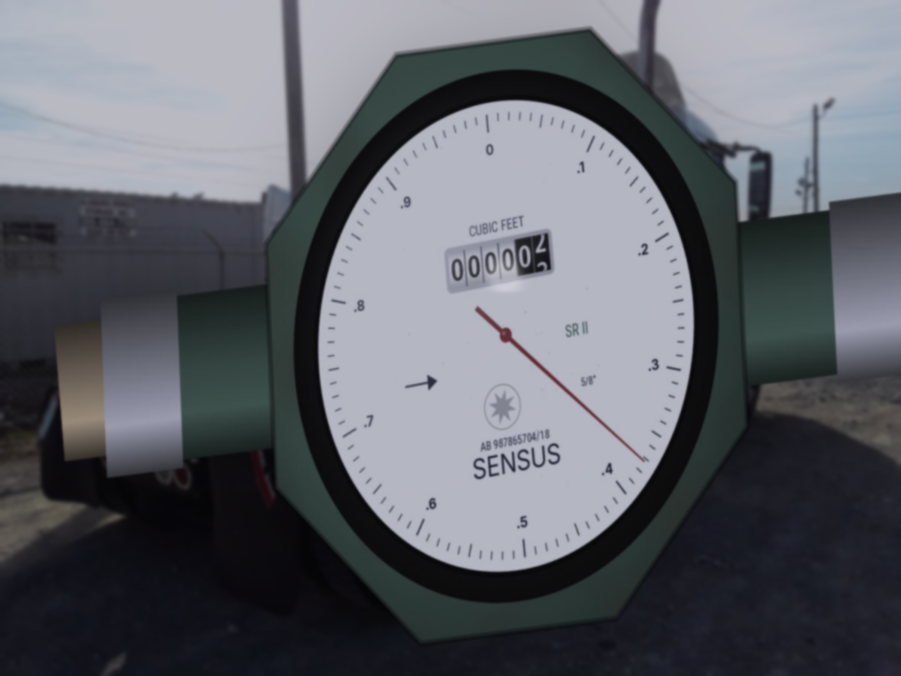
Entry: 2.37 ft³
